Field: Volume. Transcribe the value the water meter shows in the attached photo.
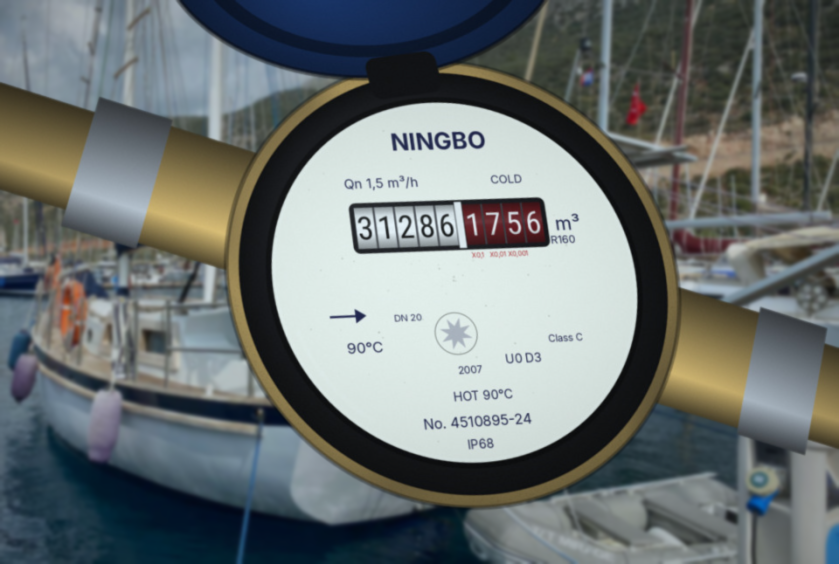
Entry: 31286.1756 m³
